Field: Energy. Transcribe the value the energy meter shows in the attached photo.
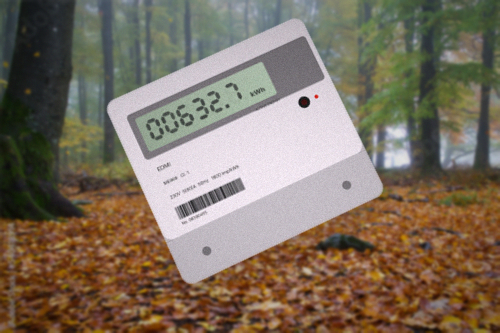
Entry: 632.7 kWh
